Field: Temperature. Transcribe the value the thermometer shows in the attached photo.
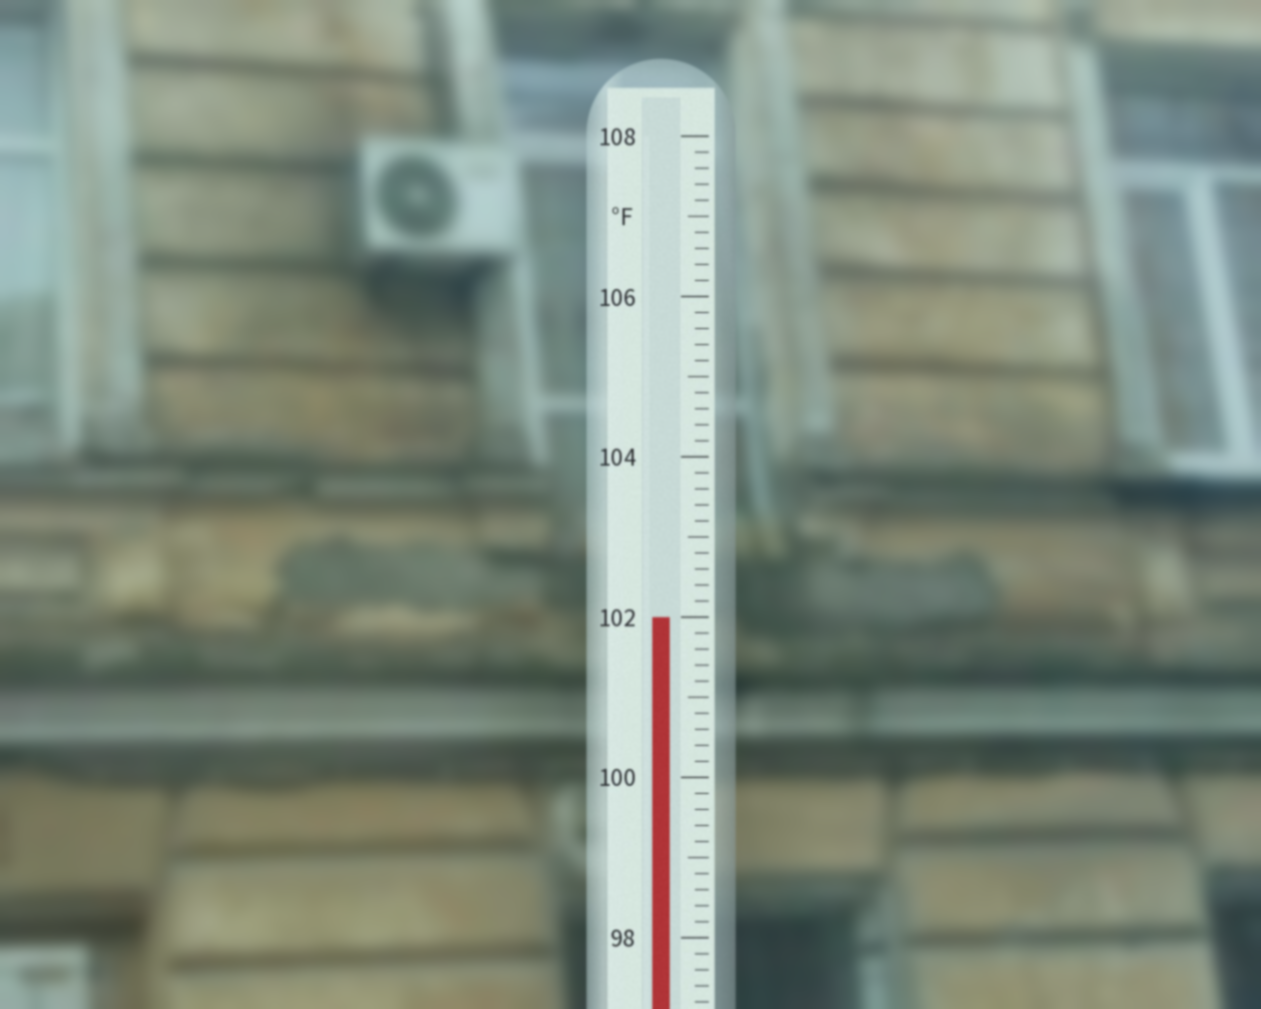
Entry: 102 °F
